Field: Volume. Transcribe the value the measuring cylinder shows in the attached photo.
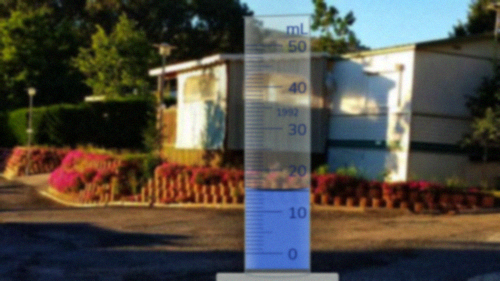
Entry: 15 mL
